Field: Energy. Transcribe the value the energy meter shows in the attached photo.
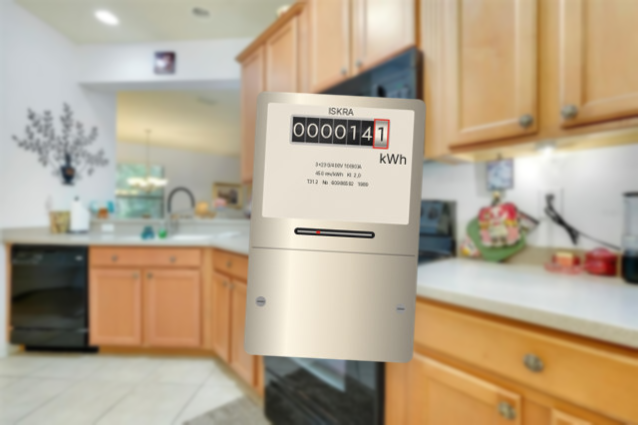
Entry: 14.1 kWh
